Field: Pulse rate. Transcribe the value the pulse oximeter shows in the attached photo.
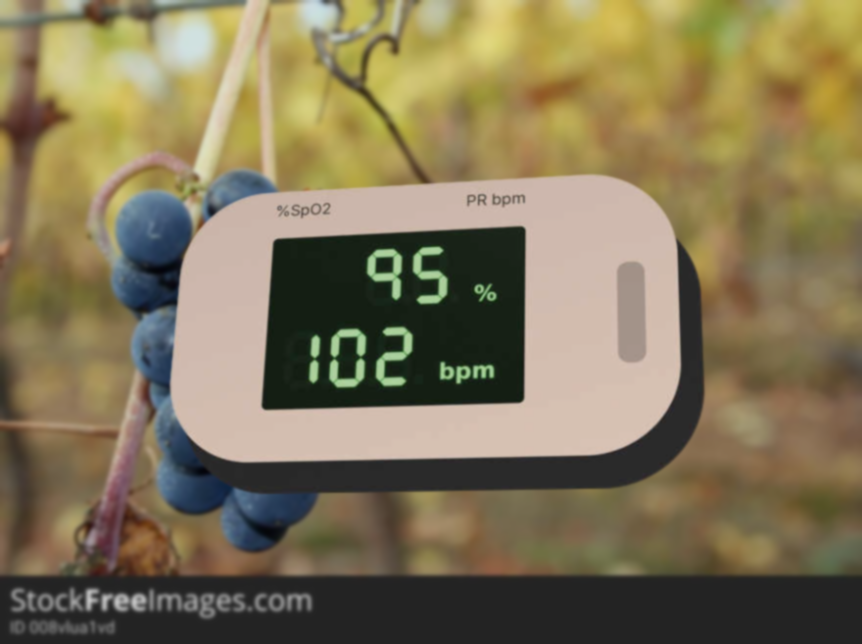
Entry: 102 bpm
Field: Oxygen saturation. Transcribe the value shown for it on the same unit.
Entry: 95 %
